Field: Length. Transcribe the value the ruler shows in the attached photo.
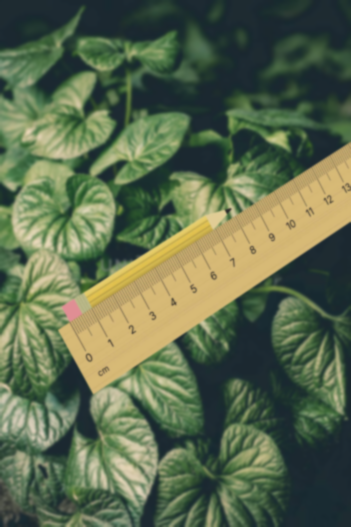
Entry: 8 cm
